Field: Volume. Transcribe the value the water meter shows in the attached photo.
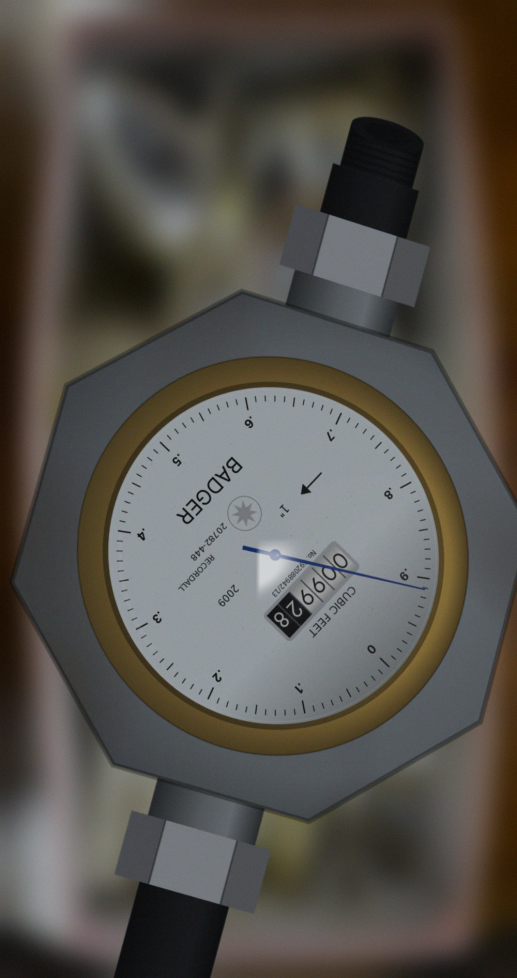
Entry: 9927.91 ft³
